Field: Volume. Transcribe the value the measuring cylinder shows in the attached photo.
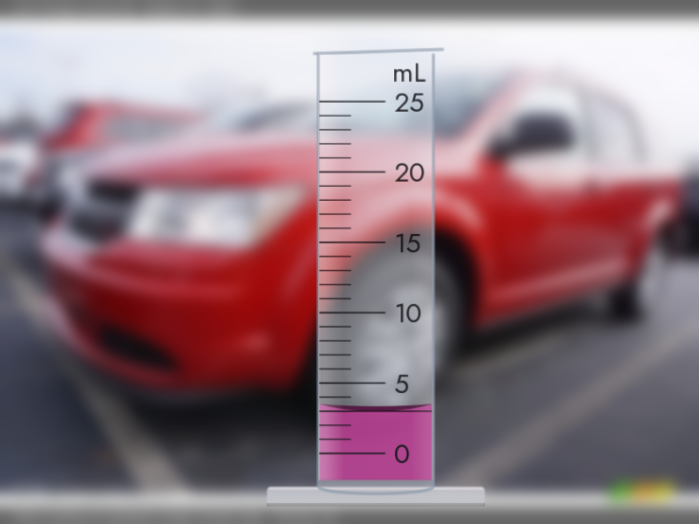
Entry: 3 mL
